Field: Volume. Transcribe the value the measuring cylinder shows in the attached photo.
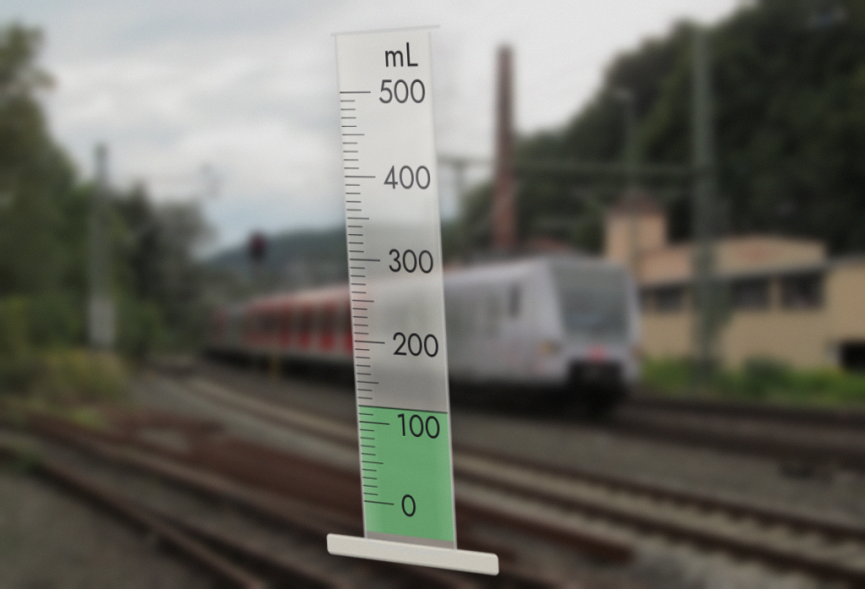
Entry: 120 mL
